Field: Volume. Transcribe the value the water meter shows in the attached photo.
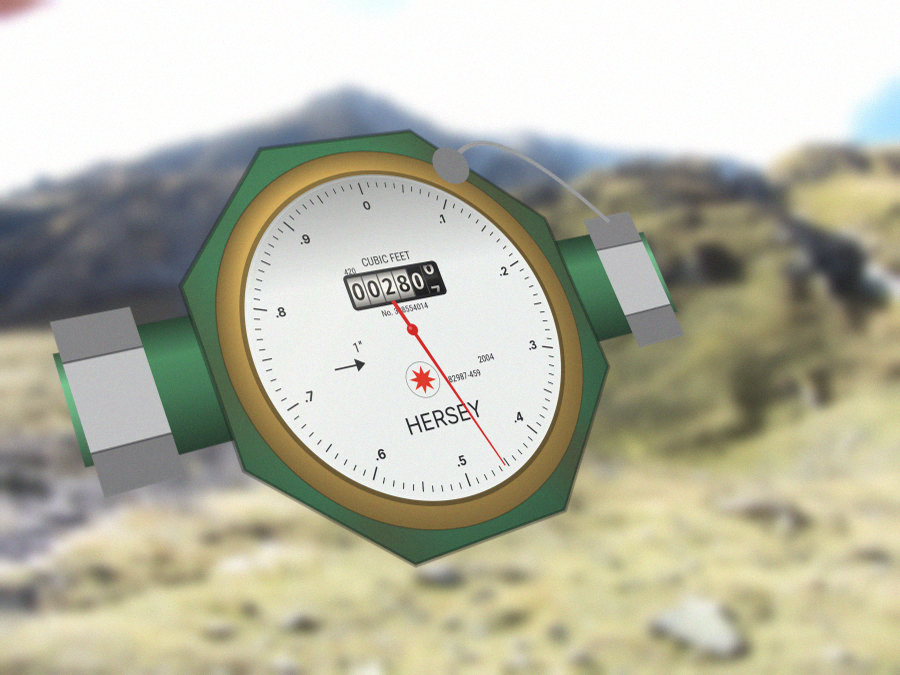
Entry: 2806.45 ft³
